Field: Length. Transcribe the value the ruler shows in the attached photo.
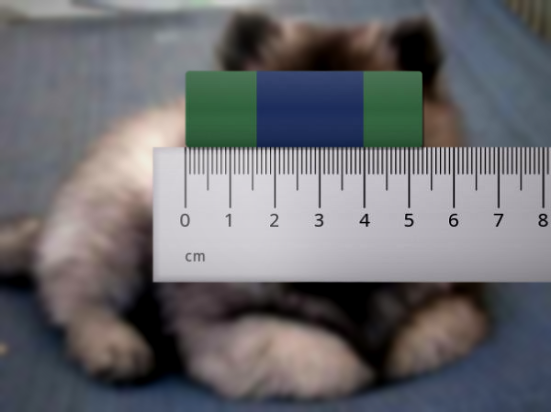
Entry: 5.3 cm
